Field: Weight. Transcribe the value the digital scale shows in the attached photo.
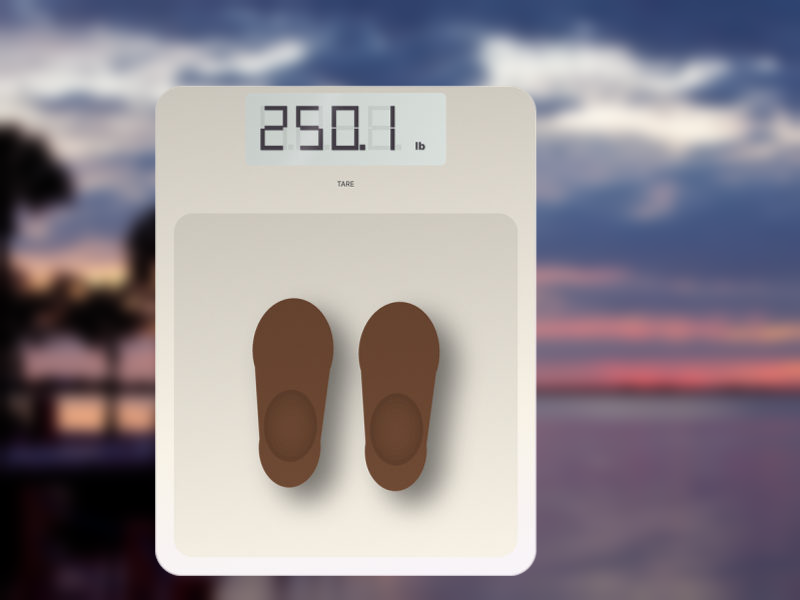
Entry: 250.1 lb
